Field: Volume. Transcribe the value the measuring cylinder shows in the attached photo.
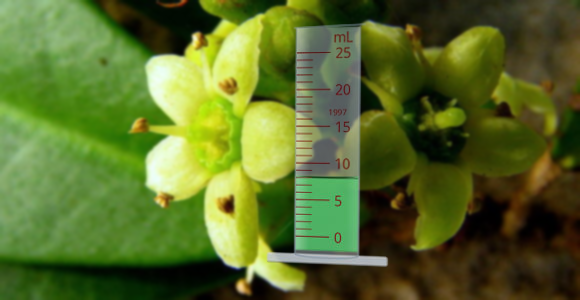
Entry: 8 mL
